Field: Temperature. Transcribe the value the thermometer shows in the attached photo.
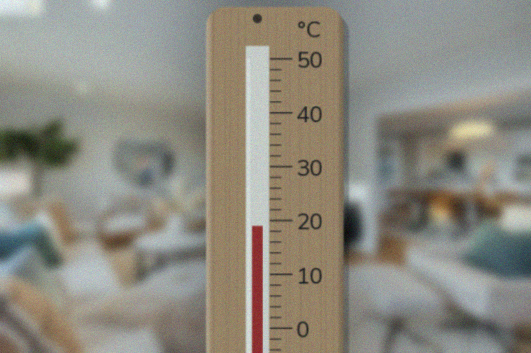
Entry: 19 °C
